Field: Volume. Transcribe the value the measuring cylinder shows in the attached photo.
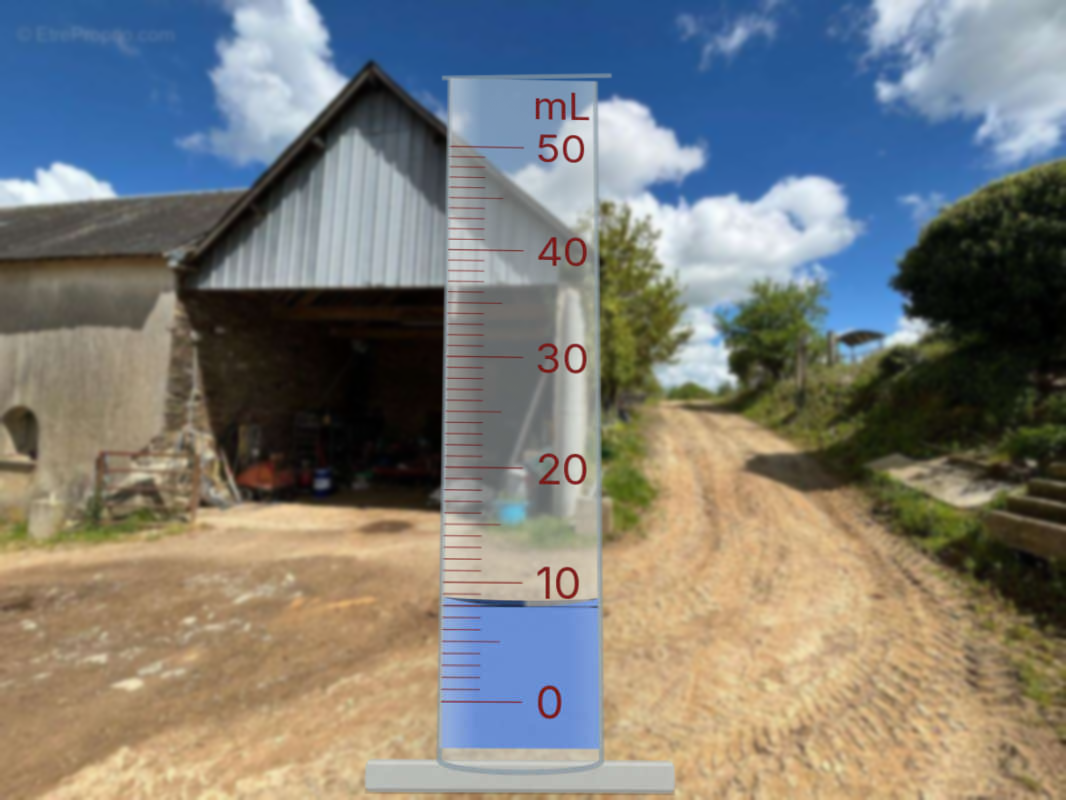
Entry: 8 mL
